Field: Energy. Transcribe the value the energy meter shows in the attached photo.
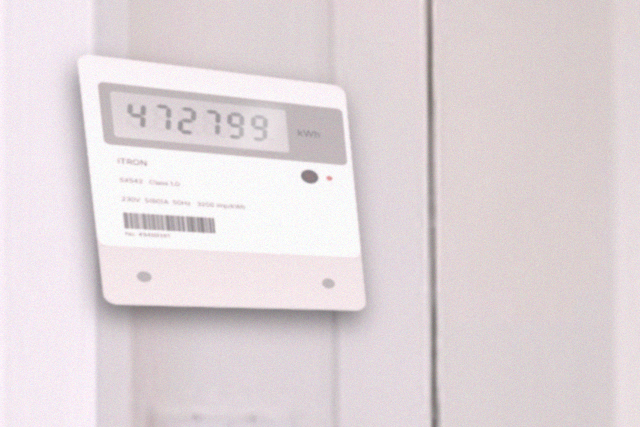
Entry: 472799 kWh
